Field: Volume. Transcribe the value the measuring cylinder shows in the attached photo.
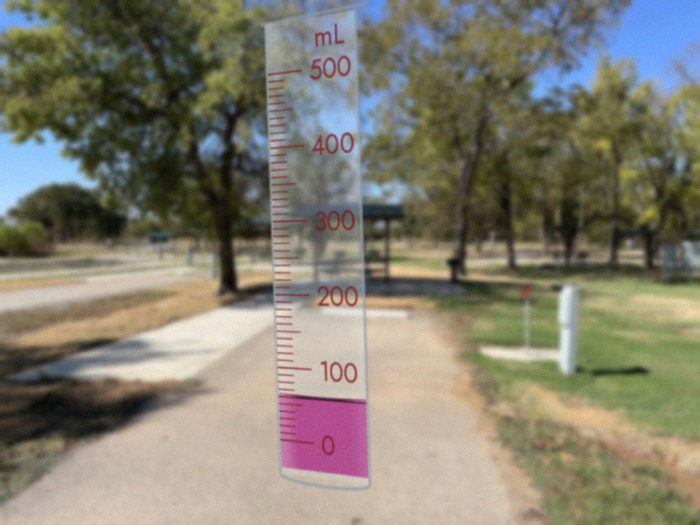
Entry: 60 mL
